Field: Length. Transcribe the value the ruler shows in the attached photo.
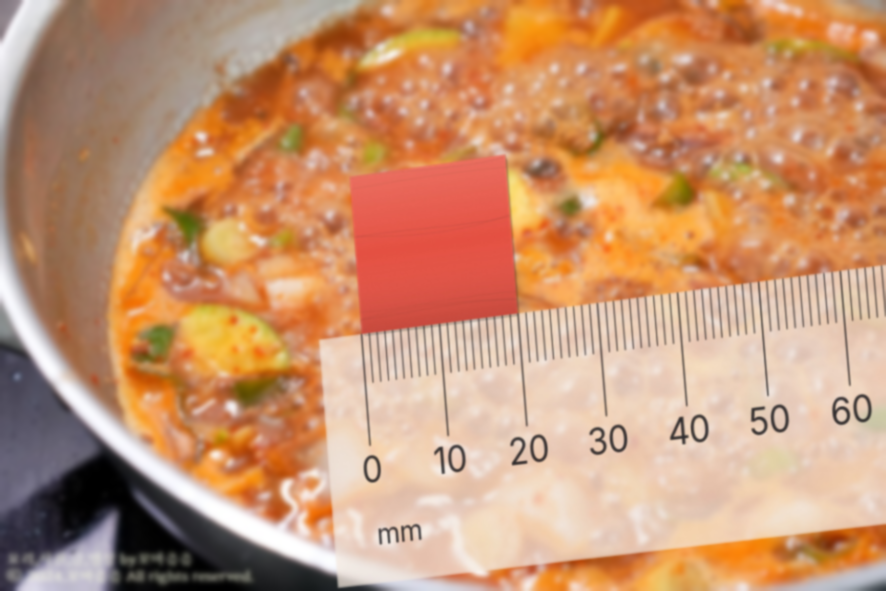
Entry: 20 mm
